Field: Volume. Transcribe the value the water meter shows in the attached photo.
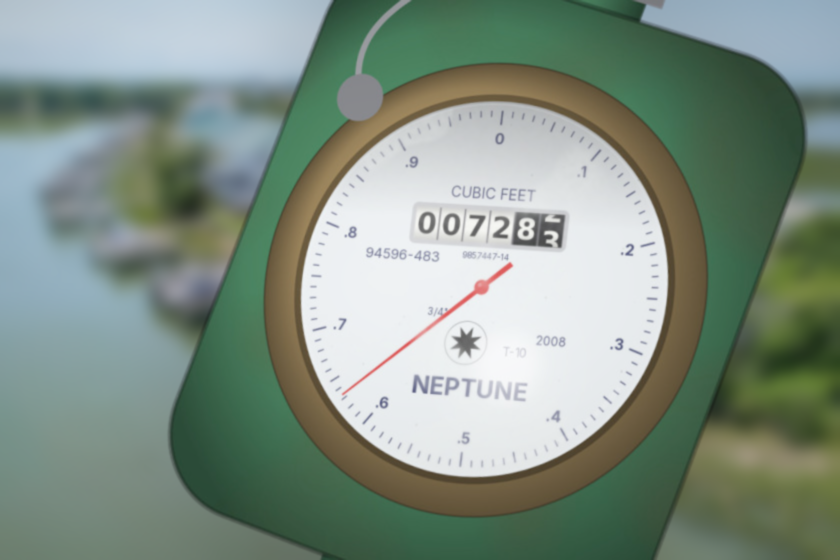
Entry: 7282.63 ft³
